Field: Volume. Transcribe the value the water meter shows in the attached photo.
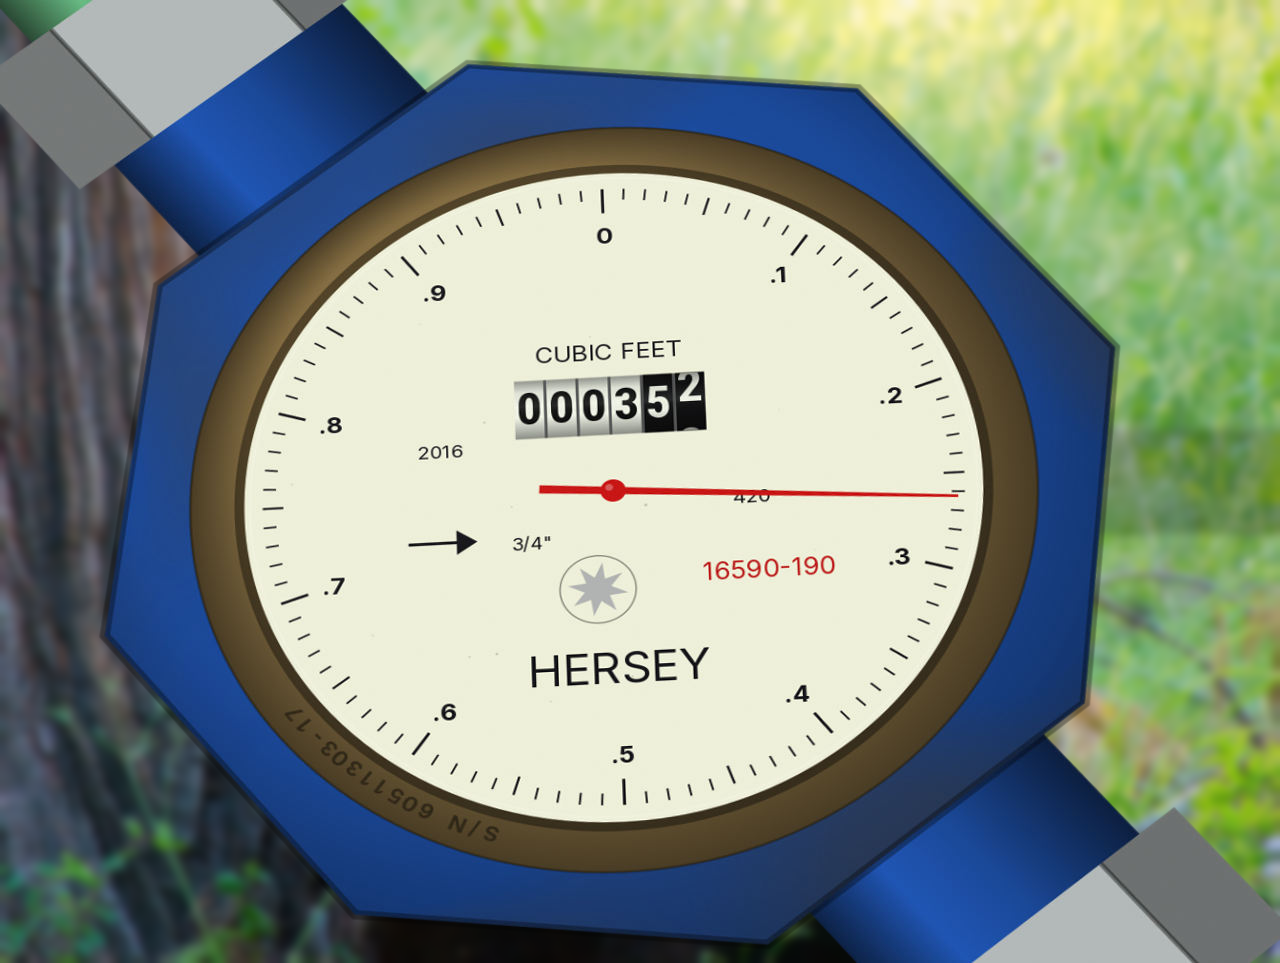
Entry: 352.26 ft³
